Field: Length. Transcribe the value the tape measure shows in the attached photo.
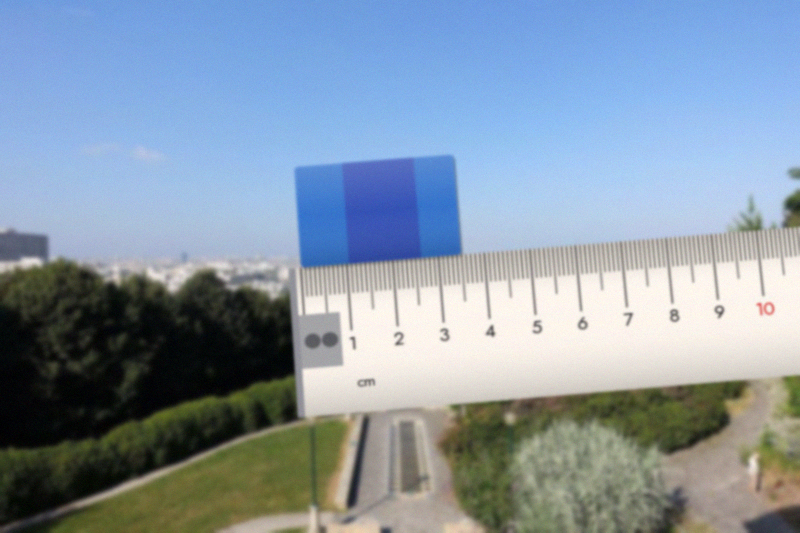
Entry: 3.5 cm
